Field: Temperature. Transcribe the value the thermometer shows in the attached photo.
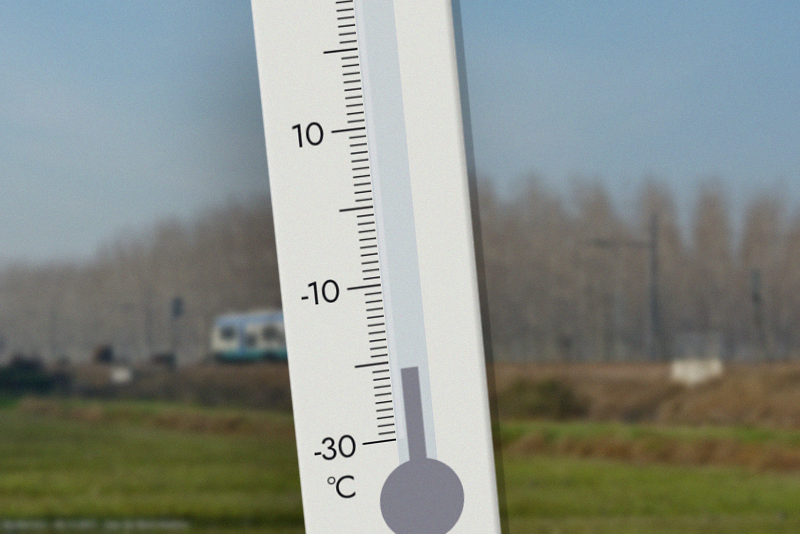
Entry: -21 °C
